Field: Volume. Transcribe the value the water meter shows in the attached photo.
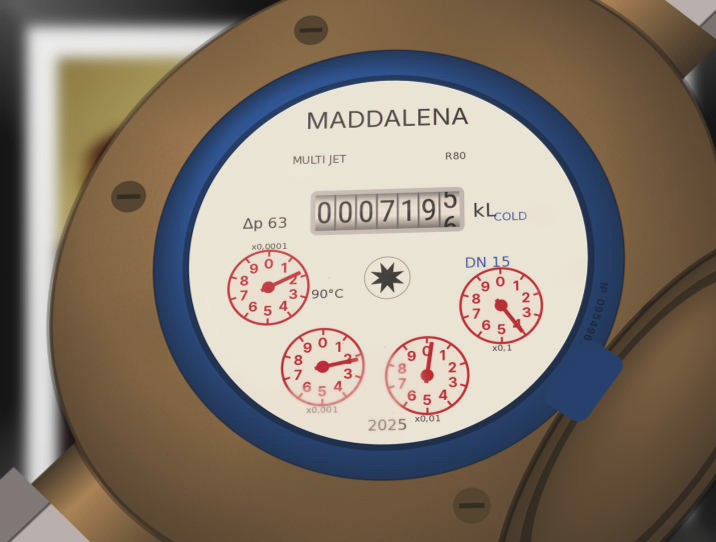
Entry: 7195.4021 kL
